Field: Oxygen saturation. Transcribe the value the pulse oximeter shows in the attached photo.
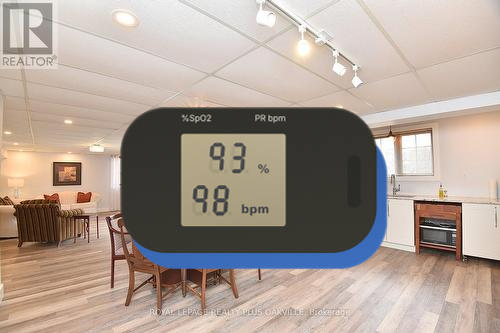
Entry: 93 %
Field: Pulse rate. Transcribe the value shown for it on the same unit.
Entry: 98 bpm
